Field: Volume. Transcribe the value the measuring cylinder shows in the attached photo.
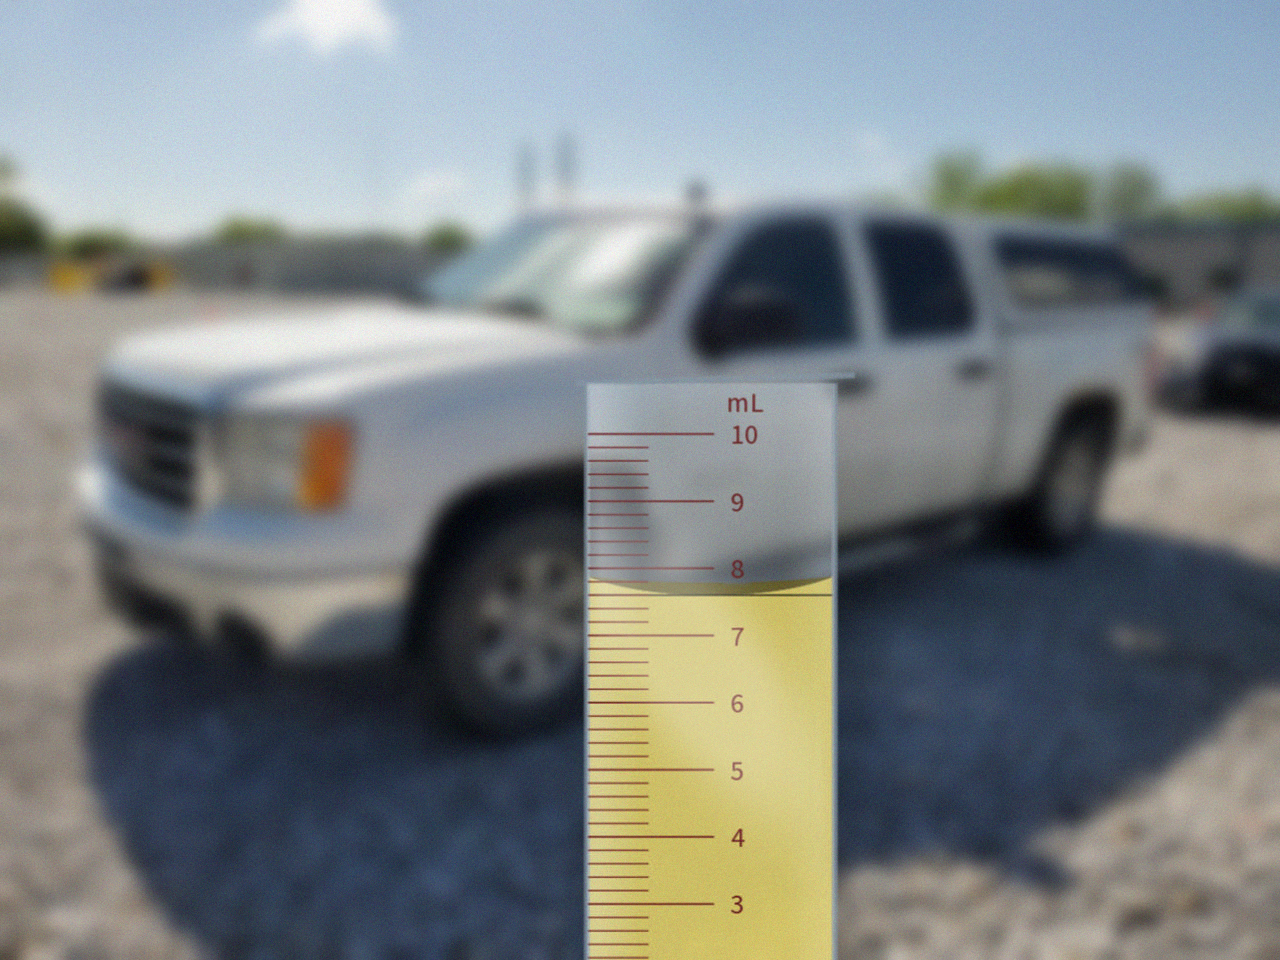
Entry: 7.6 mL
